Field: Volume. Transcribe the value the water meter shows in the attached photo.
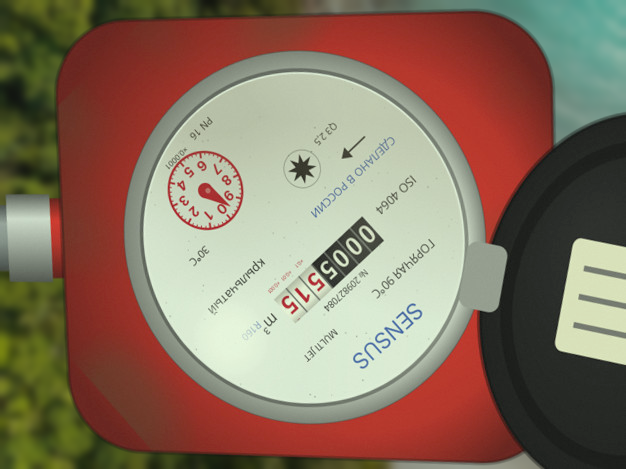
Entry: 5.5149 m³
